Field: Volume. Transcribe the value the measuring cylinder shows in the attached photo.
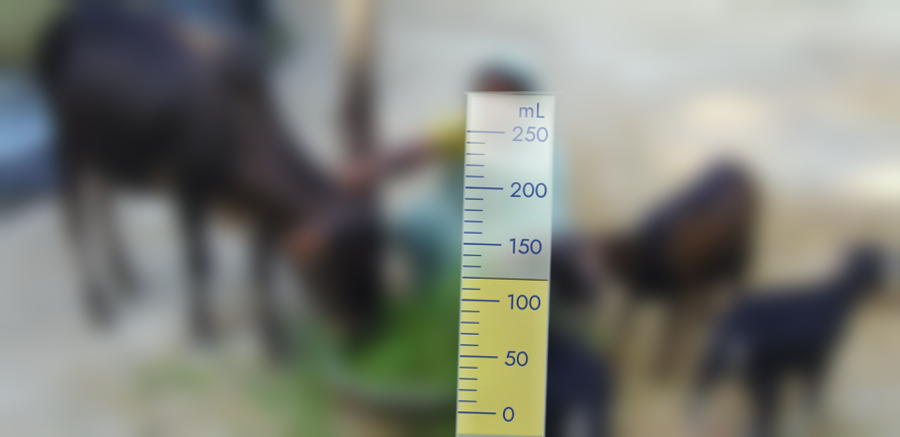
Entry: 120 mL
